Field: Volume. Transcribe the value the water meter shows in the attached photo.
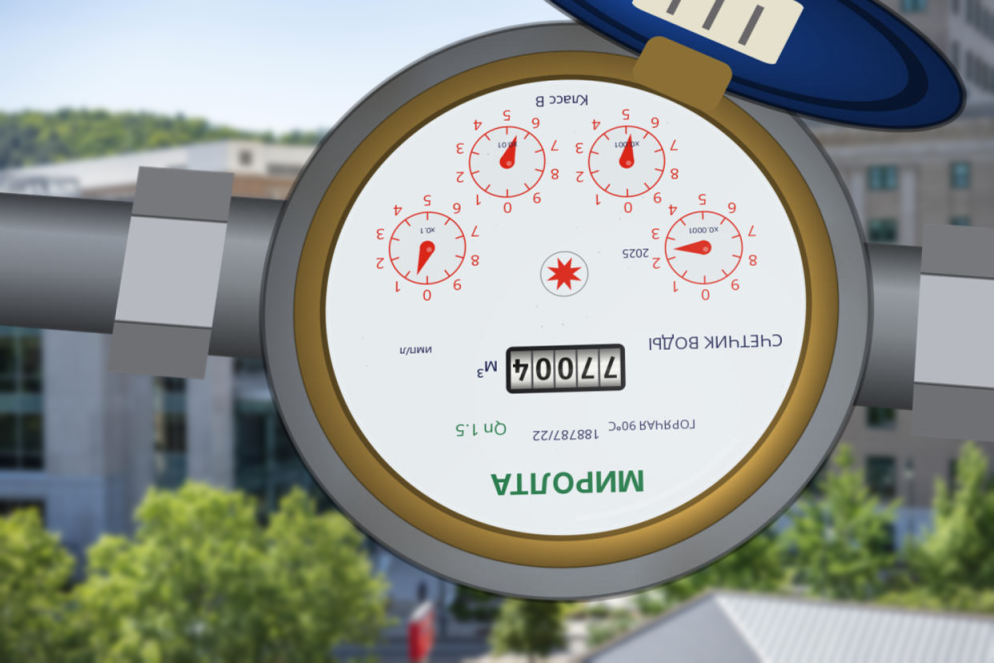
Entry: 77004.0552 m³
